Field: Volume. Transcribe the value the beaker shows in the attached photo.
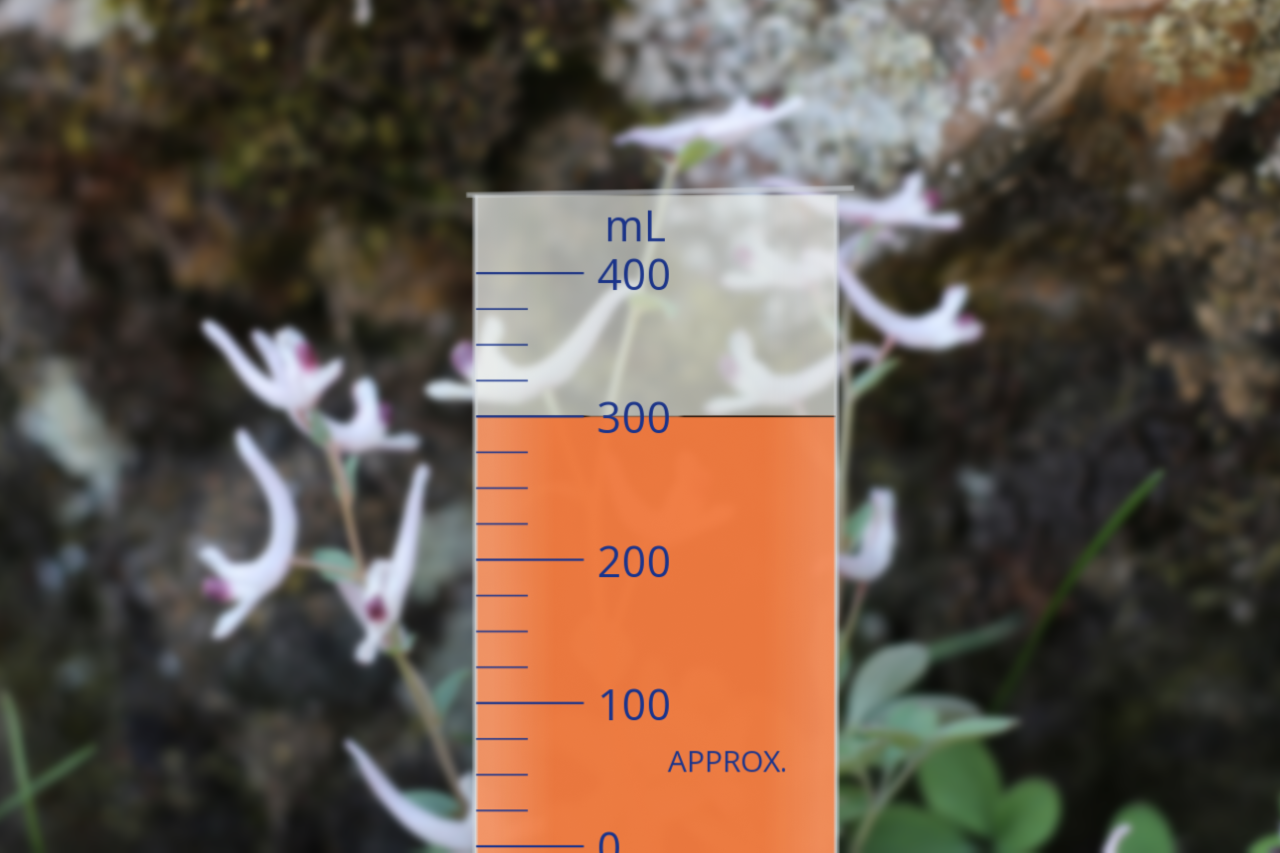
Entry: 300 mL
